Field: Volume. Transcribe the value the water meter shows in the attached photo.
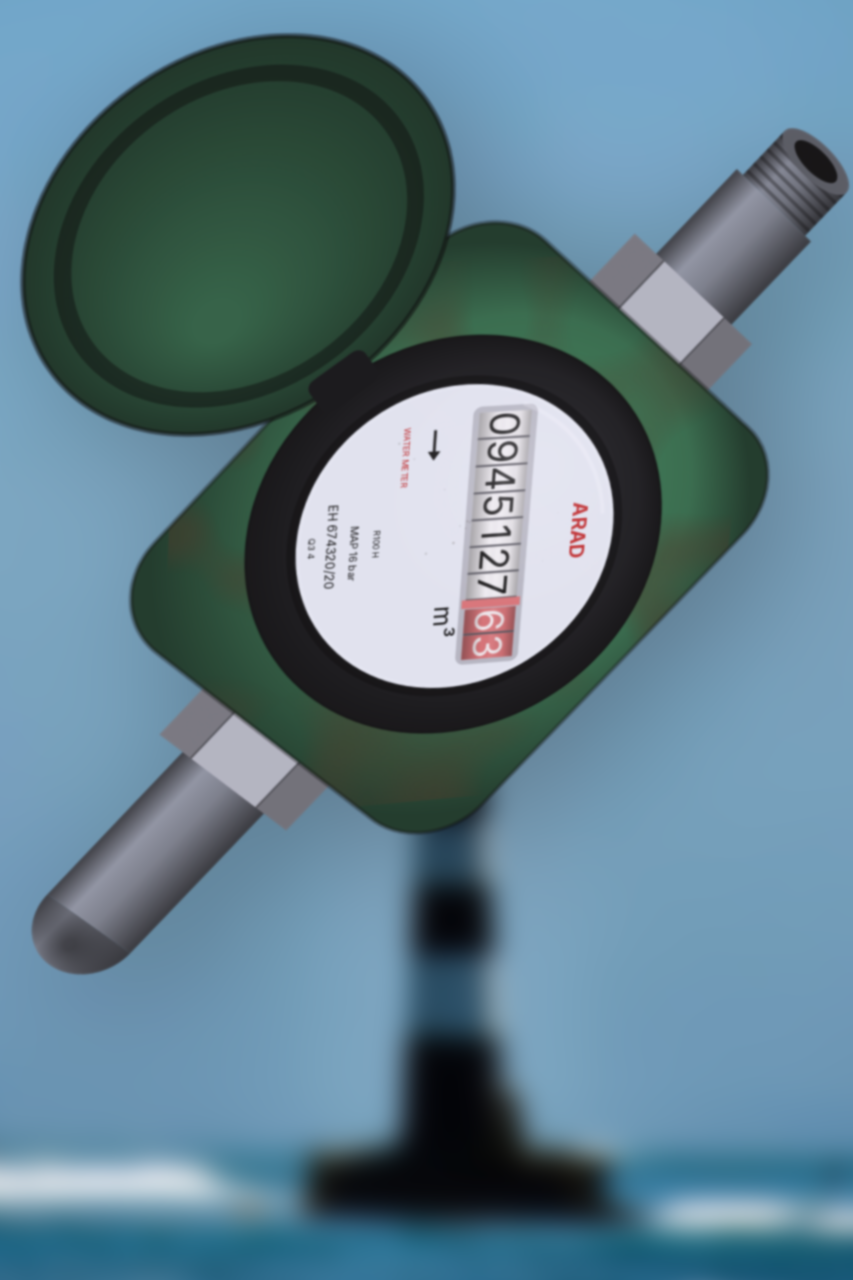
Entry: 945127.63 m³
